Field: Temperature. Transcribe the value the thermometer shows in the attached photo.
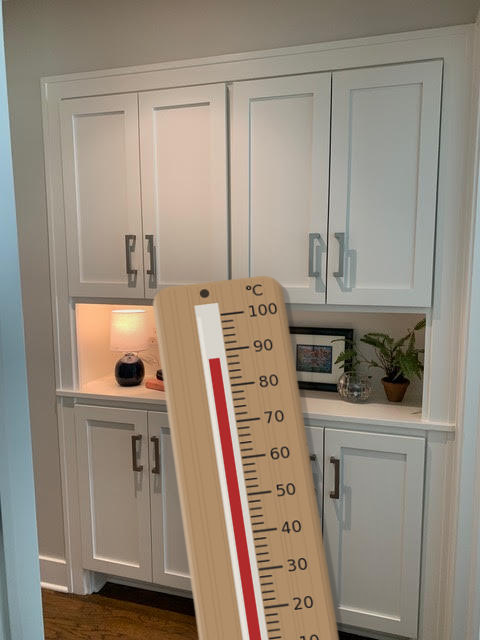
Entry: 88 °C
